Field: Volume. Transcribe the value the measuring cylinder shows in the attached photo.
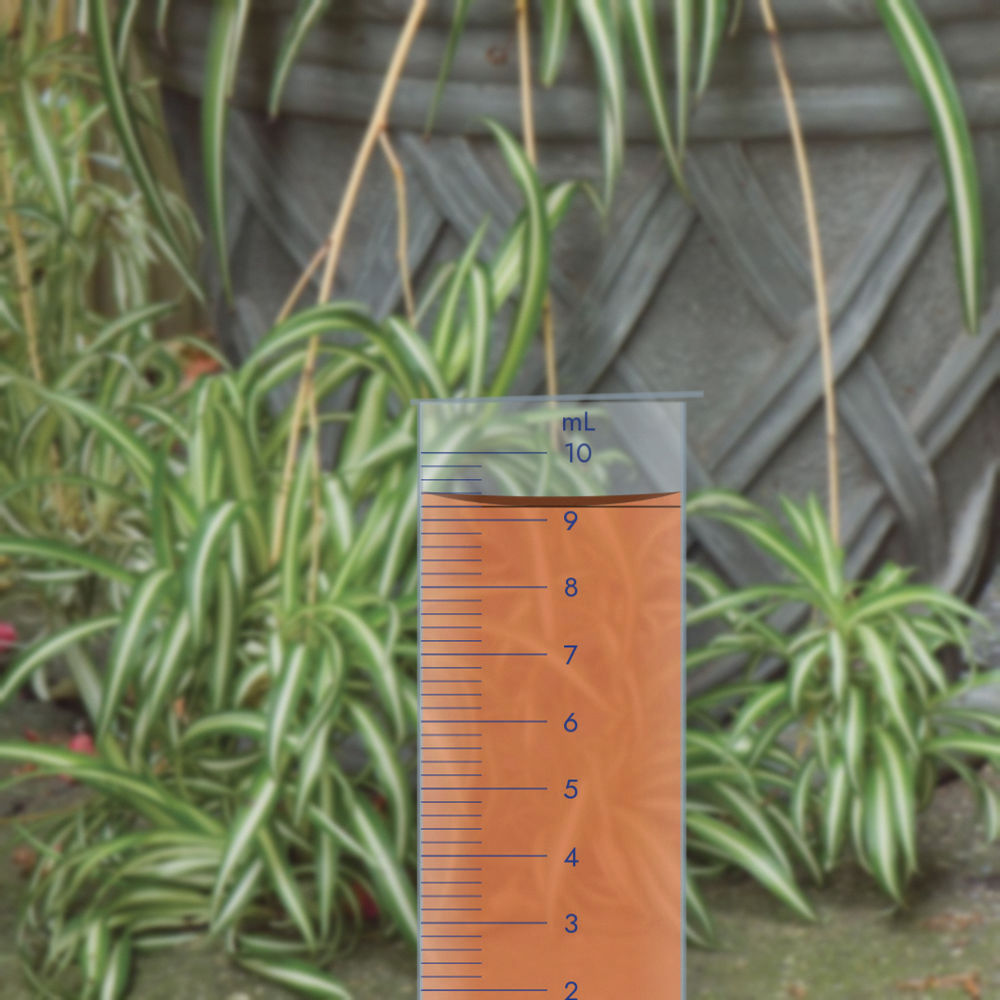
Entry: 9.2 mL
